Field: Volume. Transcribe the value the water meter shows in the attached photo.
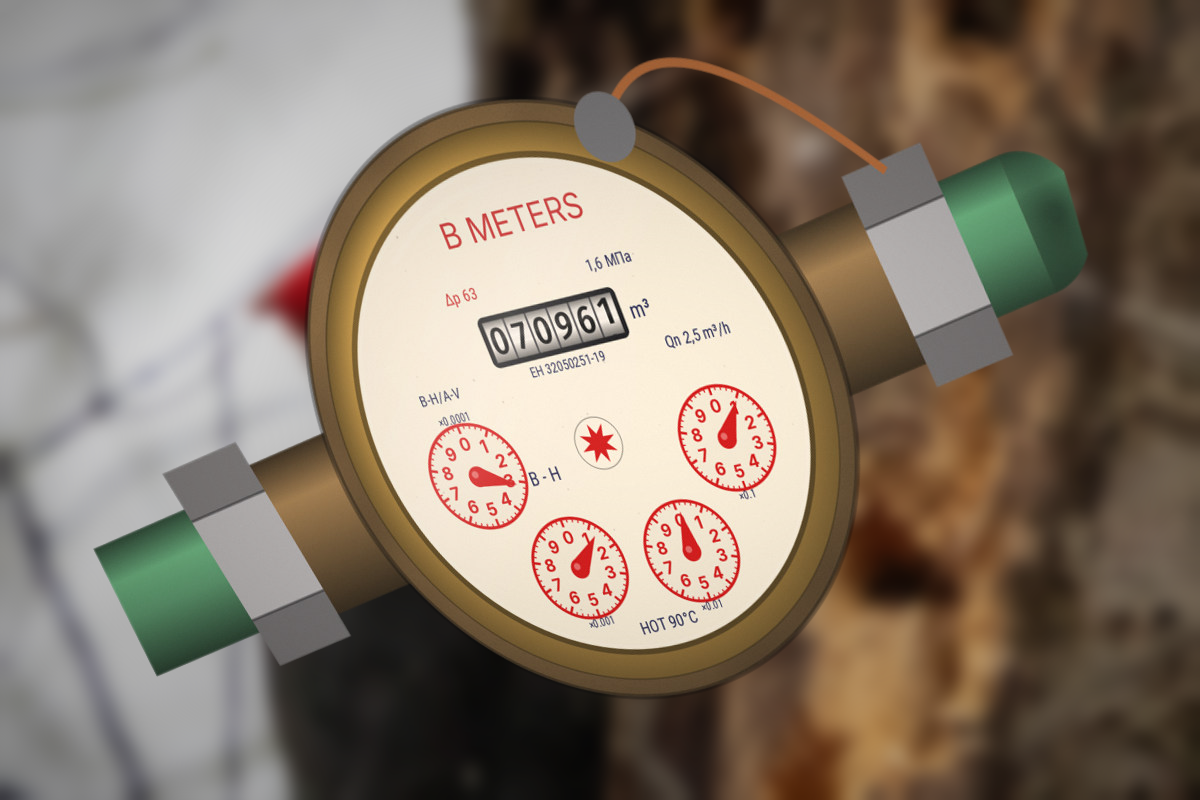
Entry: 70961.1013 m³
